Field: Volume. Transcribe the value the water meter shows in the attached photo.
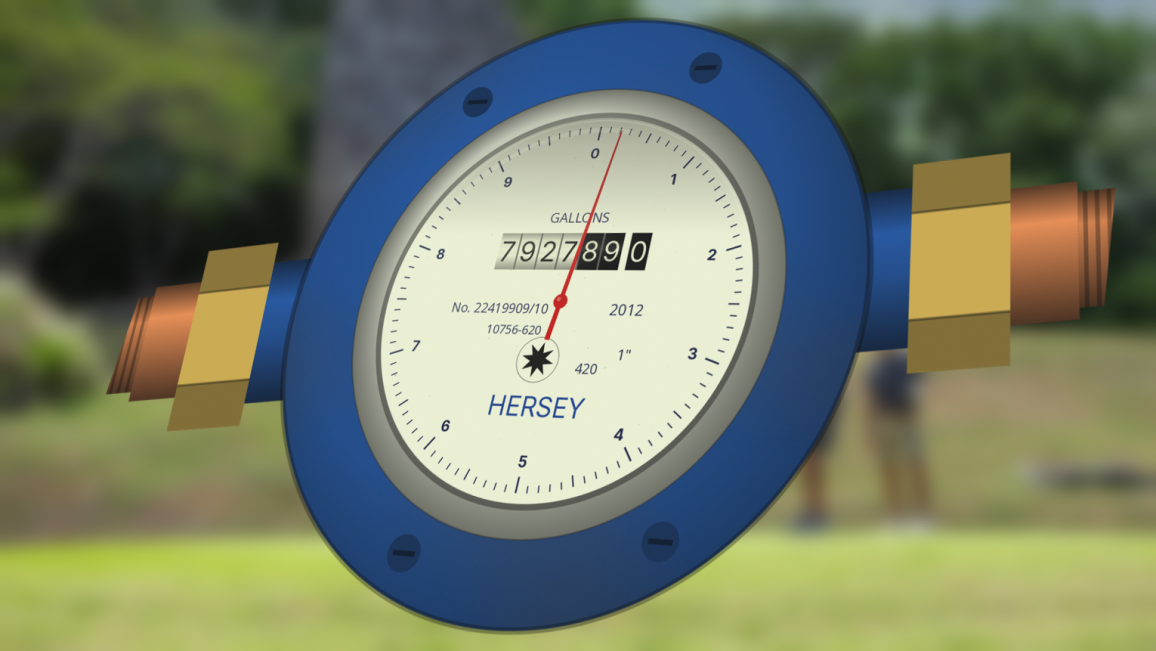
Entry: 7927890.2 gal
